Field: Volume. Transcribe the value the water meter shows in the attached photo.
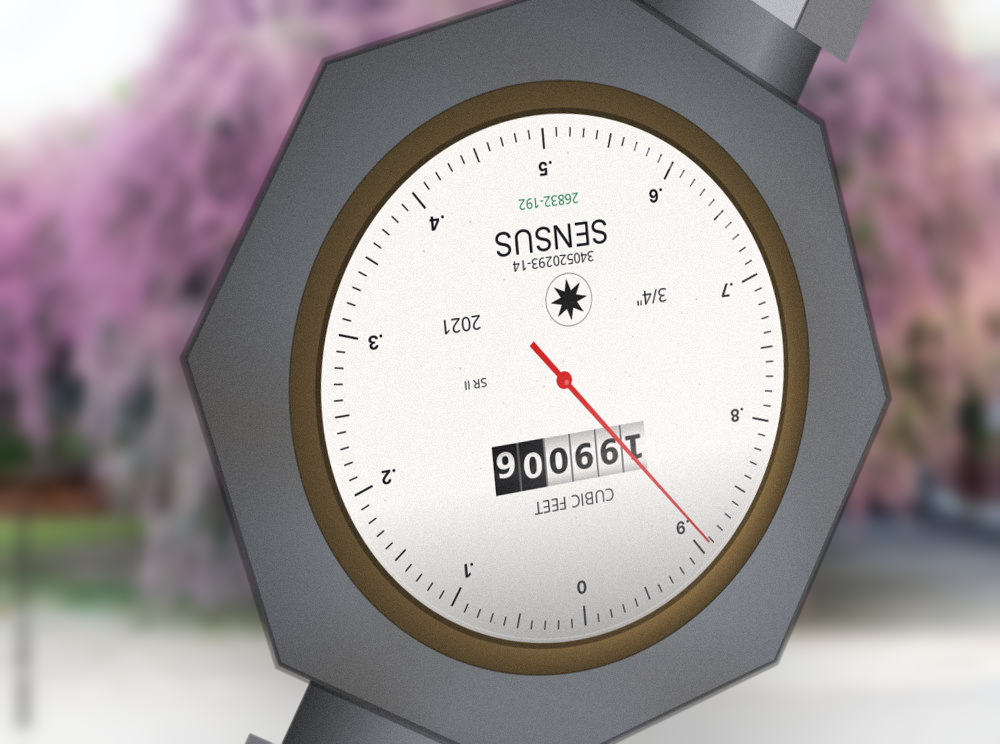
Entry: 199005.89 ft³
